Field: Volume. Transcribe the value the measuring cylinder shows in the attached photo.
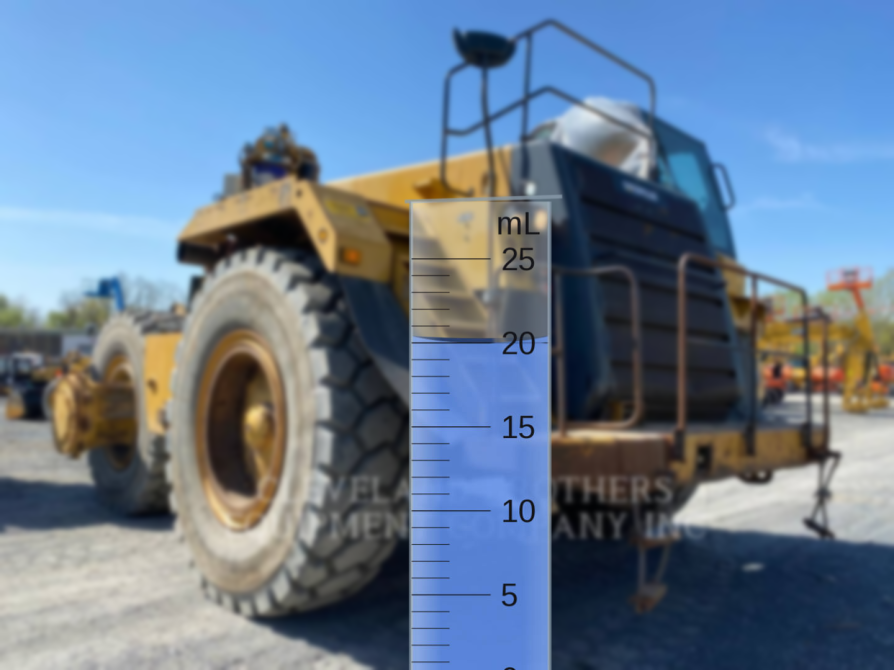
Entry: 20 mL
